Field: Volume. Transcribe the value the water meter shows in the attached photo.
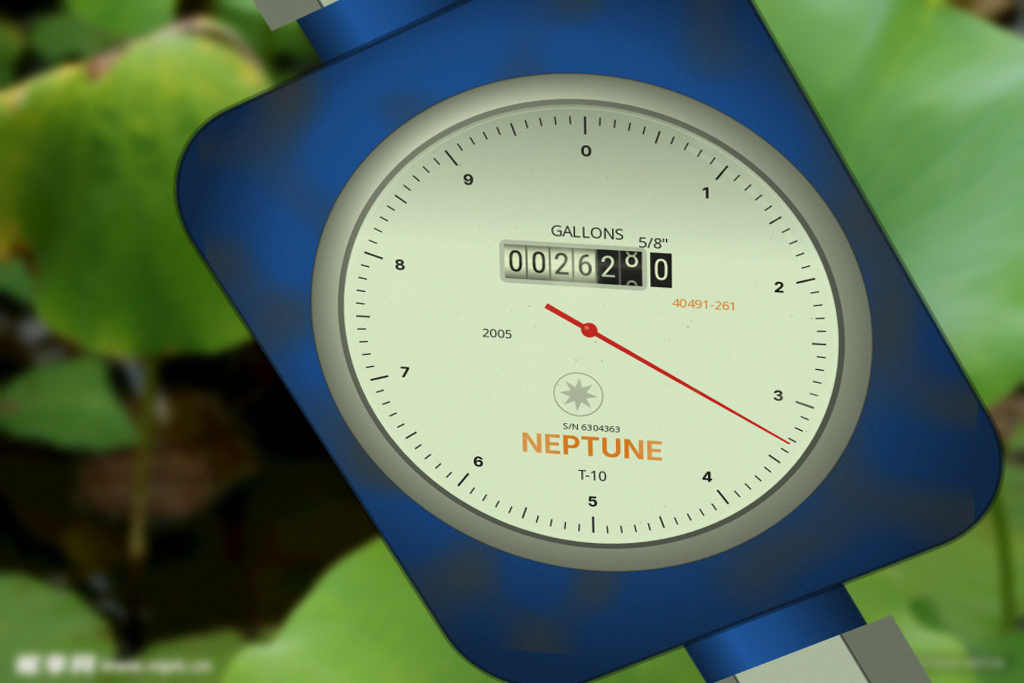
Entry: 26283.3 gal
